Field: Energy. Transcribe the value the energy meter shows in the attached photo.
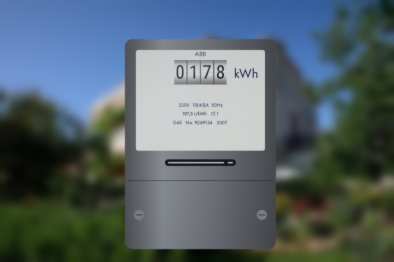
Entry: 178 kWh
